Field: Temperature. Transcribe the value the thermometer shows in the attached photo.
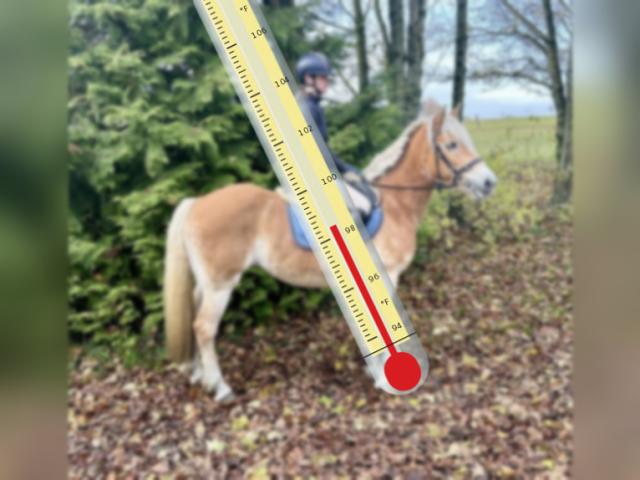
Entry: 98.4 °F
